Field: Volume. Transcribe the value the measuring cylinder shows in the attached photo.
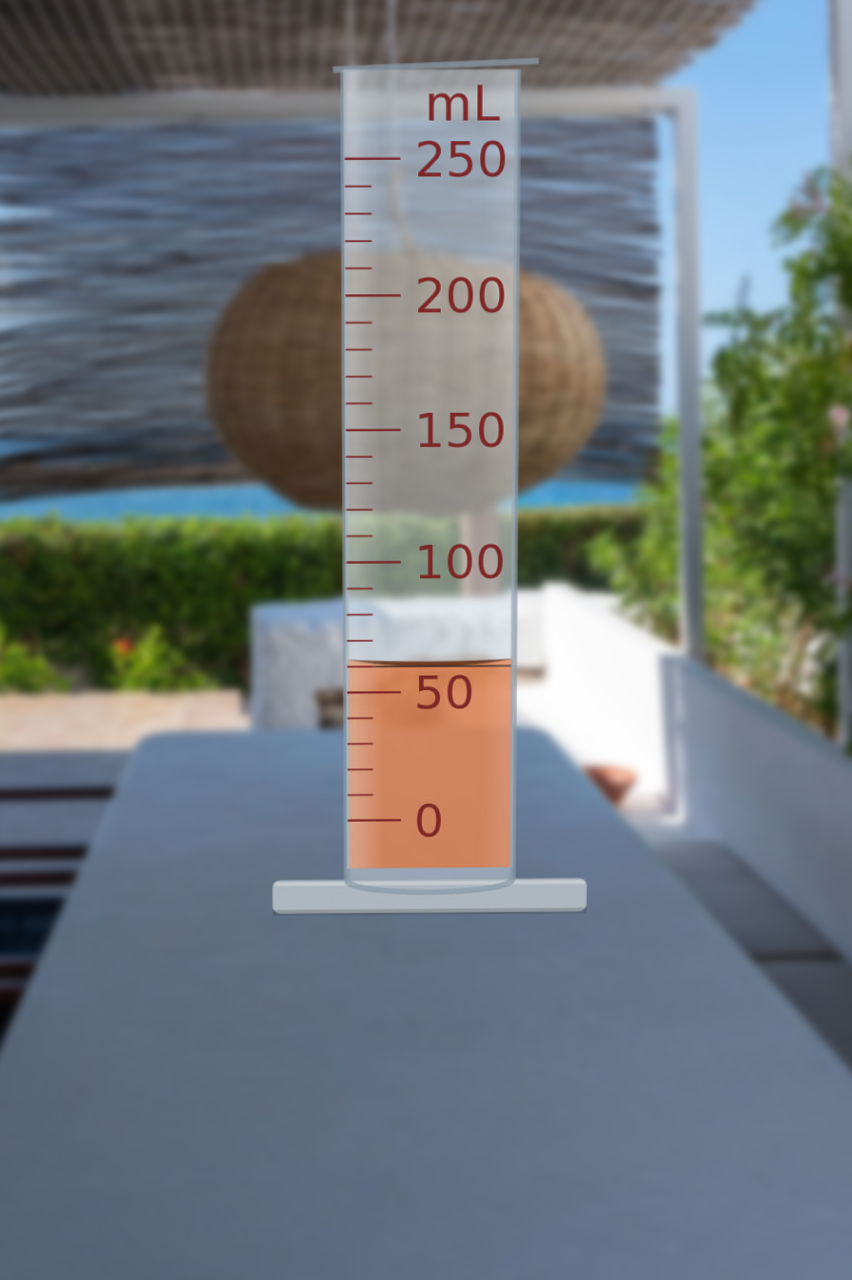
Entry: 60 mL
